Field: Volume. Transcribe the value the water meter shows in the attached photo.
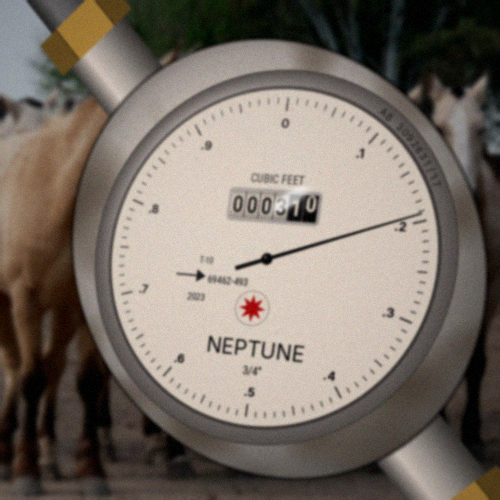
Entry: 310.19 ft³
